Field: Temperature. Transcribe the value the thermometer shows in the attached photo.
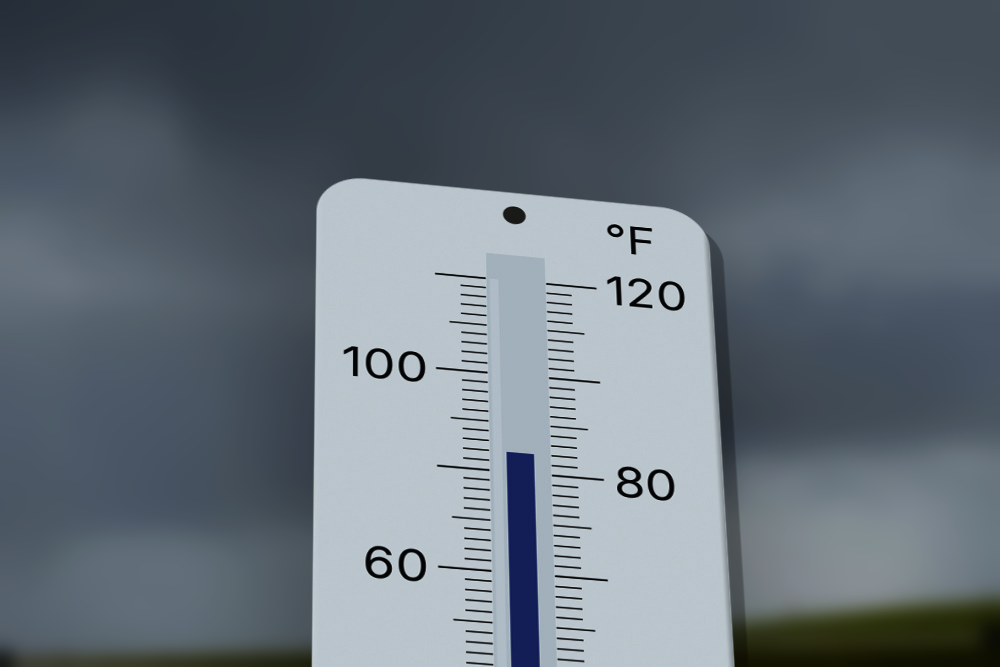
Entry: 84 °F
